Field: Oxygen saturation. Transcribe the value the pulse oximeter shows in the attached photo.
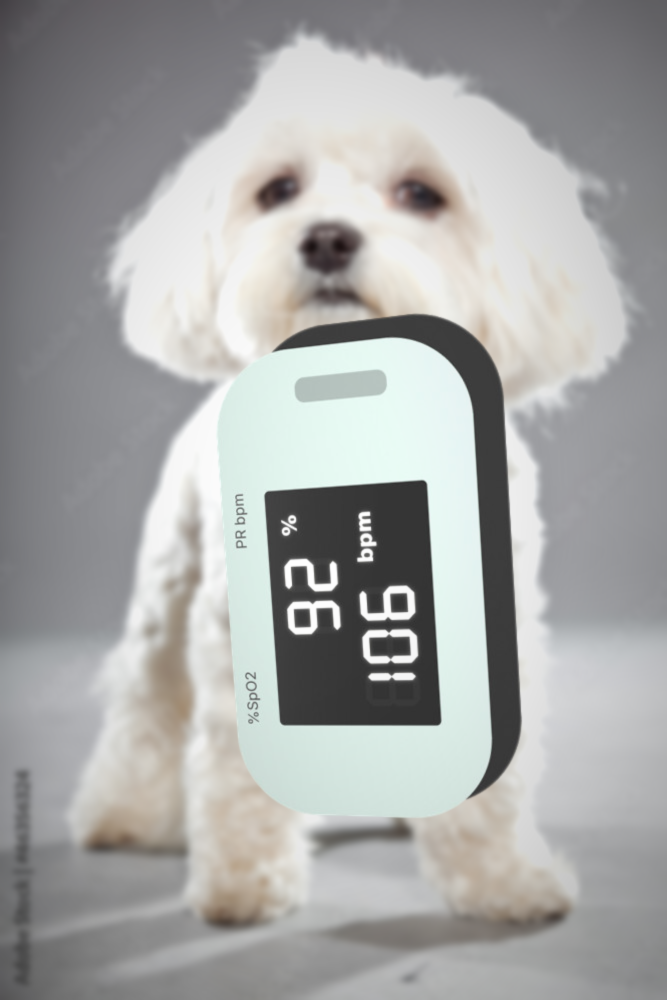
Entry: 92 %
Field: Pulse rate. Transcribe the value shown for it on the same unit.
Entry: 106 bpm
